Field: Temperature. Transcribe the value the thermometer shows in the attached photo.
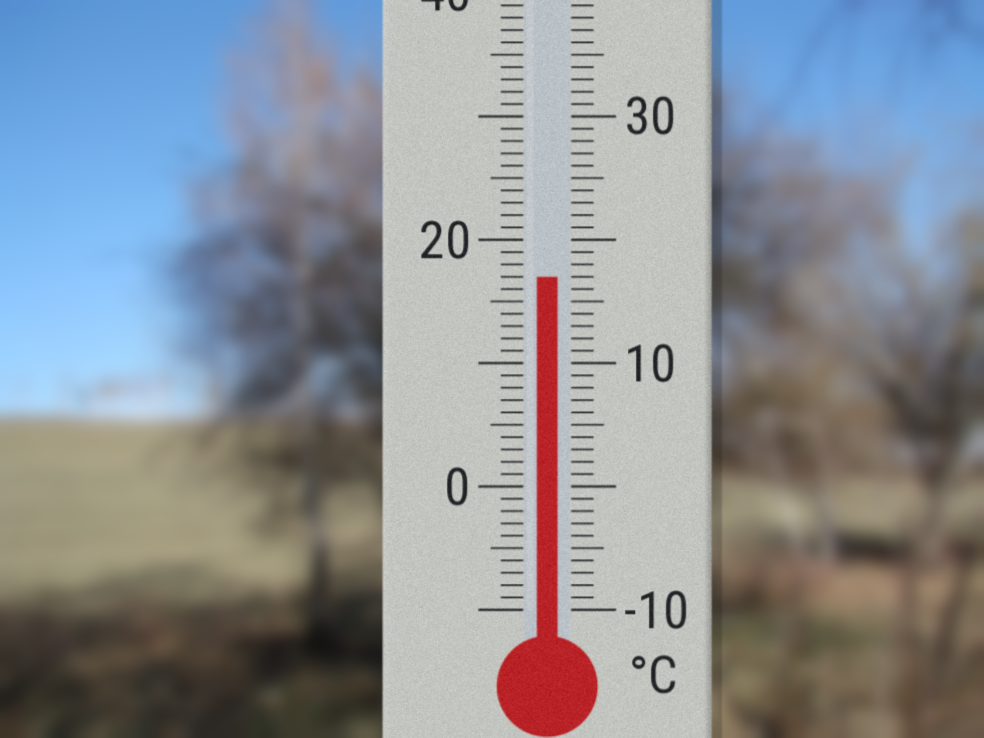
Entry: 17 °C
